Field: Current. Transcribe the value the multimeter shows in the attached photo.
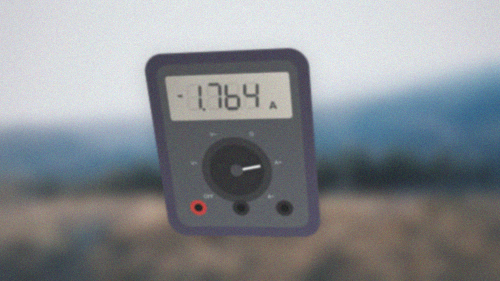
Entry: -1.764 A
